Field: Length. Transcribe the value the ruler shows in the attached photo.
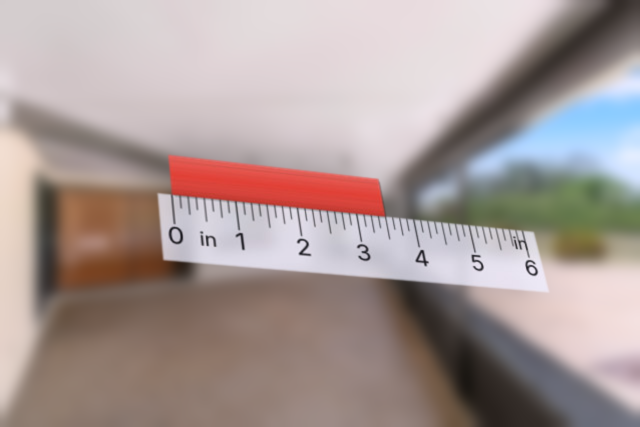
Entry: 3.5 in
